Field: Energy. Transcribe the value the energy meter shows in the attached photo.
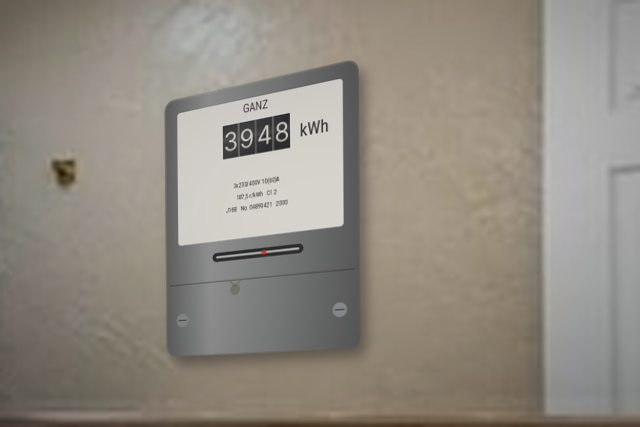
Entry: 3948 kWh
